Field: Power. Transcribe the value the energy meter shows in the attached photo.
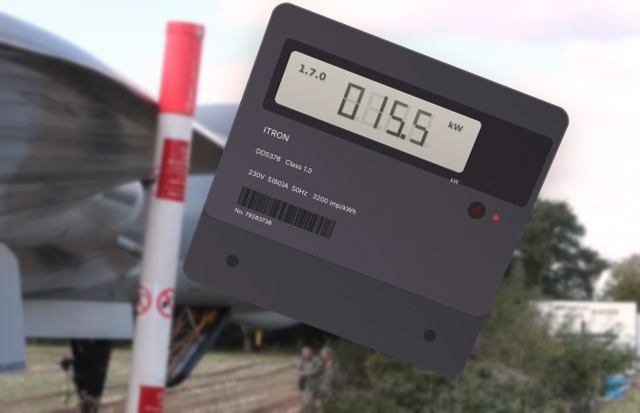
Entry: 15.5 kW
